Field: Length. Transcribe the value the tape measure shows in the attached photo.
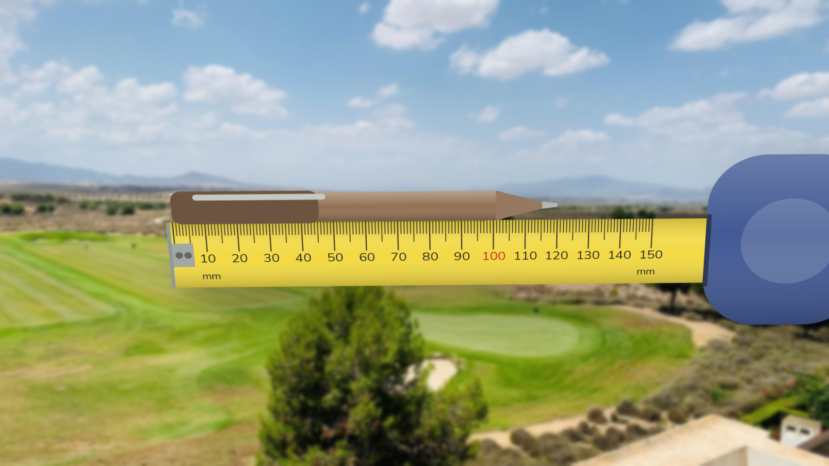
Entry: 120 mm
